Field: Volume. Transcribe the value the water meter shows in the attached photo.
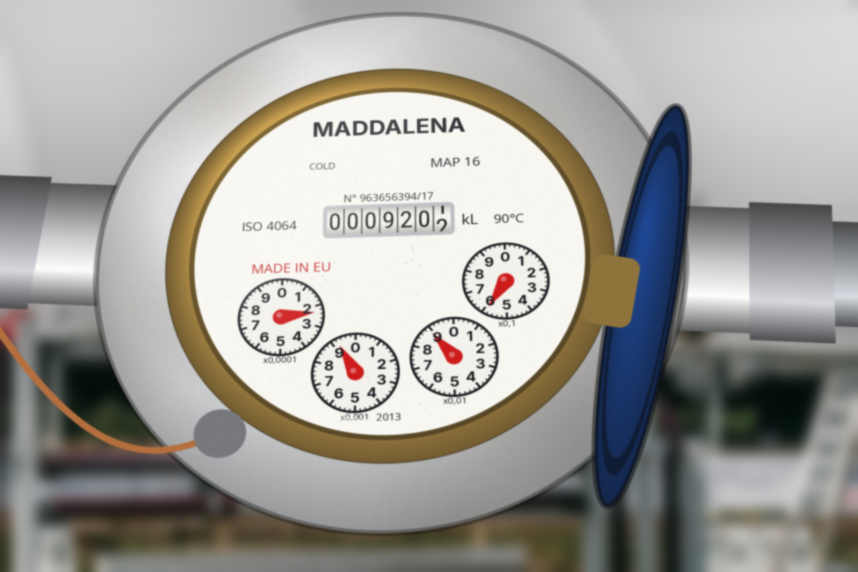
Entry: 9201.5892 kL
